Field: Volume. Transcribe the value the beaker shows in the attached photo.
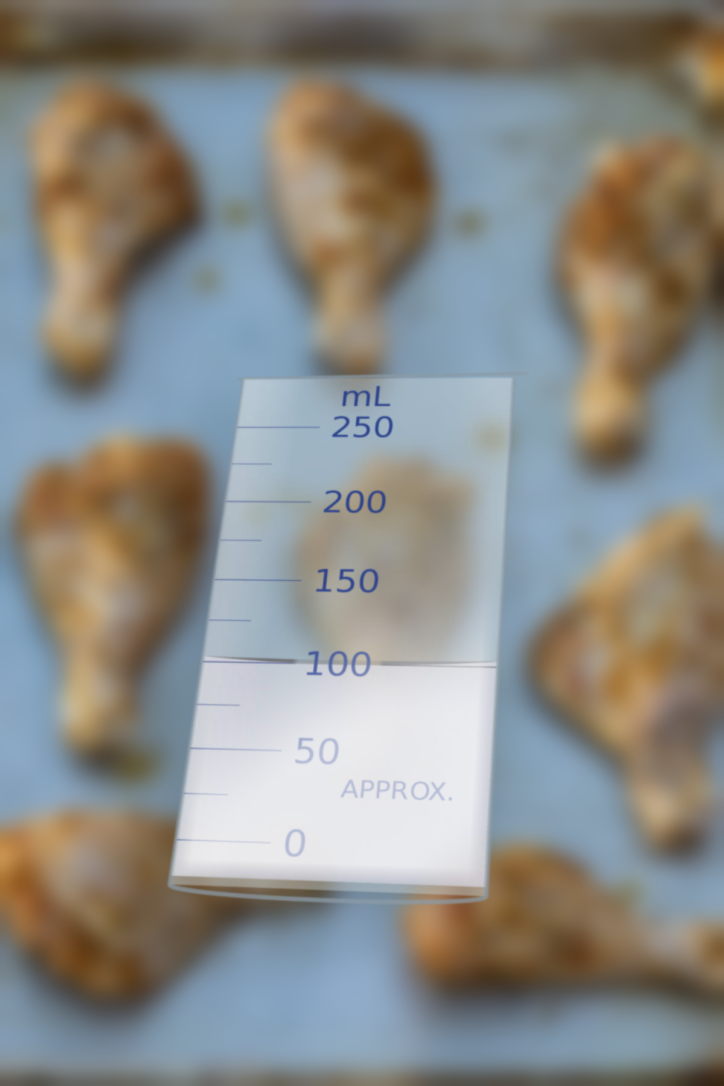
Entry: 100 mL
